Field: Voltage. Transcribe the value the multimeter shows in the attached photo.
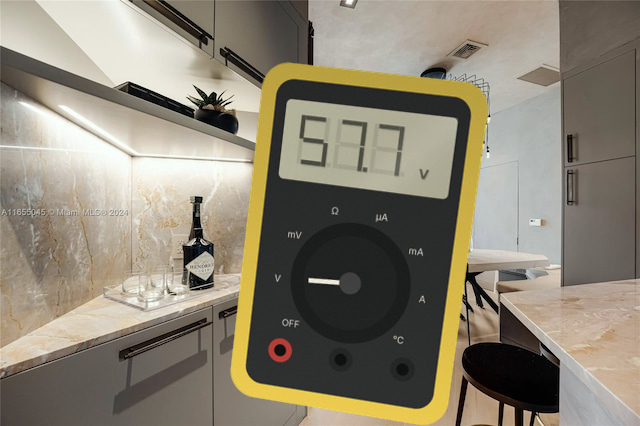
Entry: 57.7 V
